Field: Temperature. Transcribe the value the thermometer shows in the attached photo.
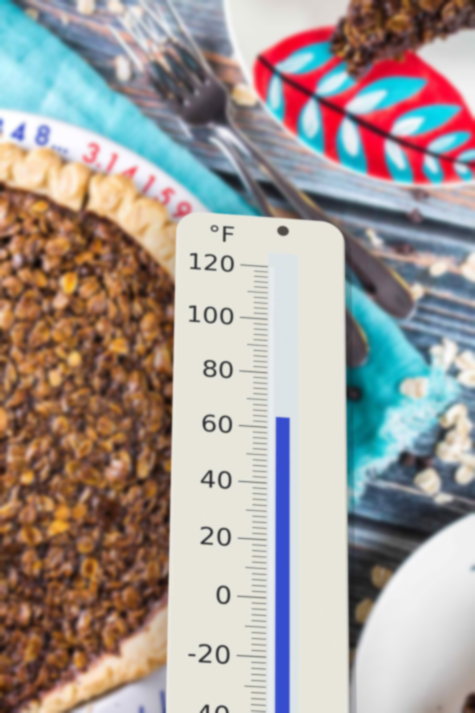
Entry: 64 °F
